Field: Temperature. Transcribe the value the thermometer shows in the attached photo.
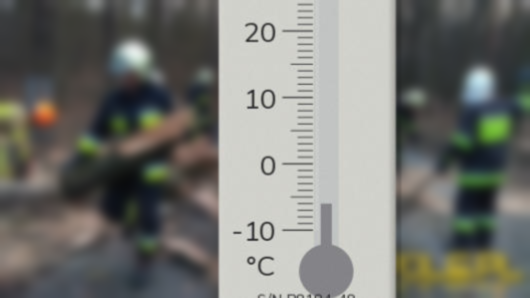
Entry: -6 °C
